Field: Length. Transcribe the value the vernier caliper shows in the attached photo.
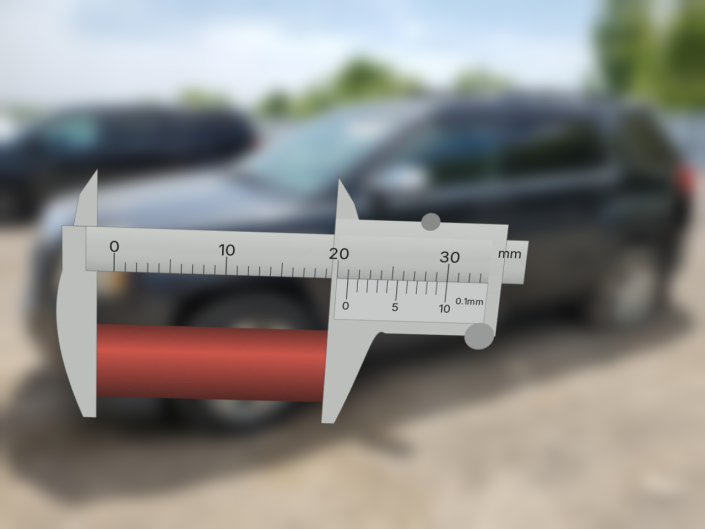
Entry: 21.0 mm
